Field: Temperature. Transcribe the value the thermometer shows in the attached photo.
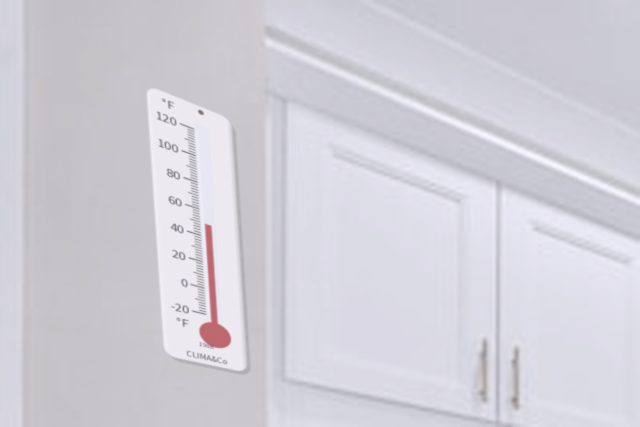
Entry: 50 °F
